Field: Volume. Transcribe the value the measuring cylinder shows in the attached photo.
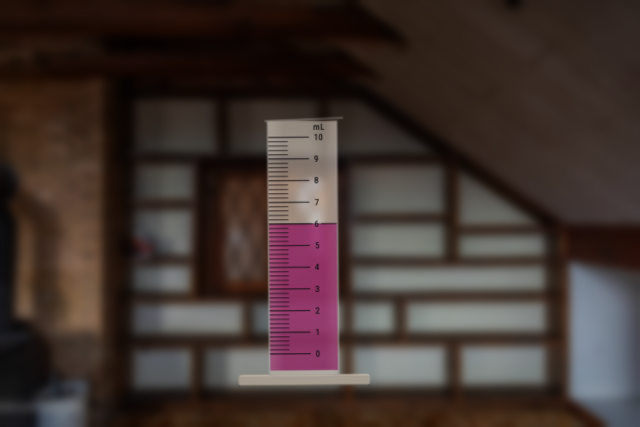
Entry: 6 mL
